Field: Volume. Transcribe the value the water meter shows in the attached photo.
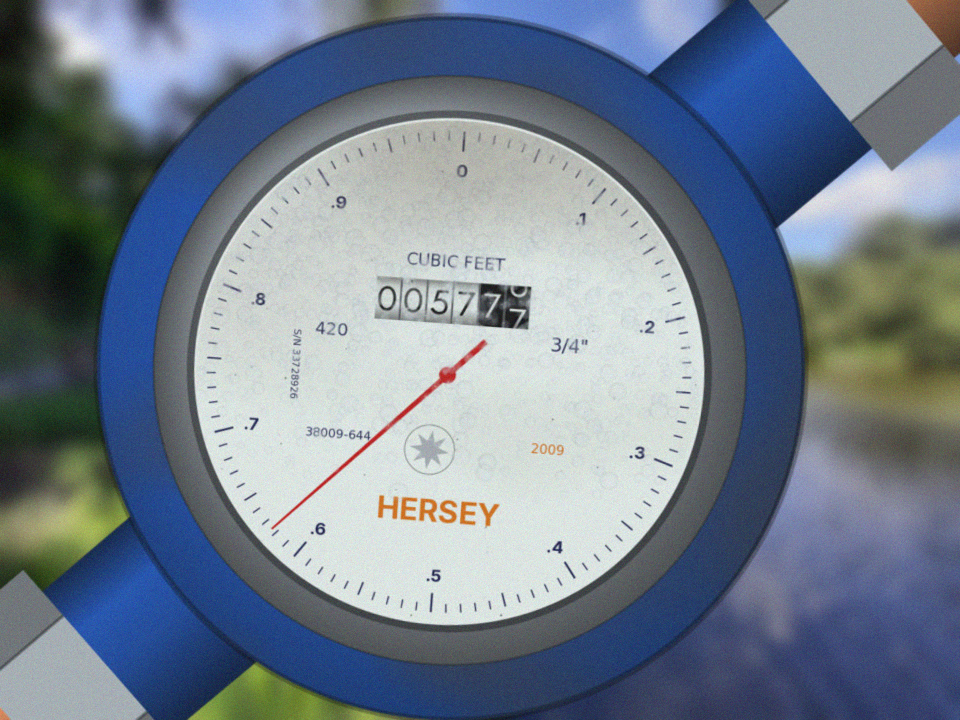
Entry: 5776.62 ft³
